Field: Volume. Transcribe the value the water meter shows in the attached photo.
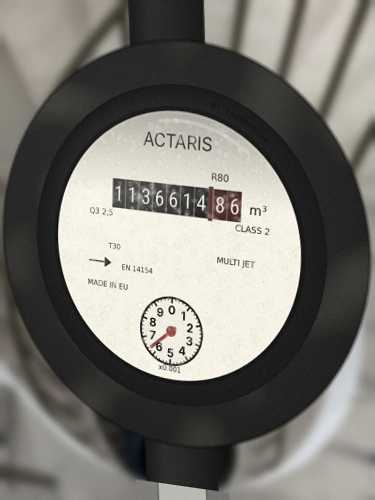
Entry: 1136614.866 m³
